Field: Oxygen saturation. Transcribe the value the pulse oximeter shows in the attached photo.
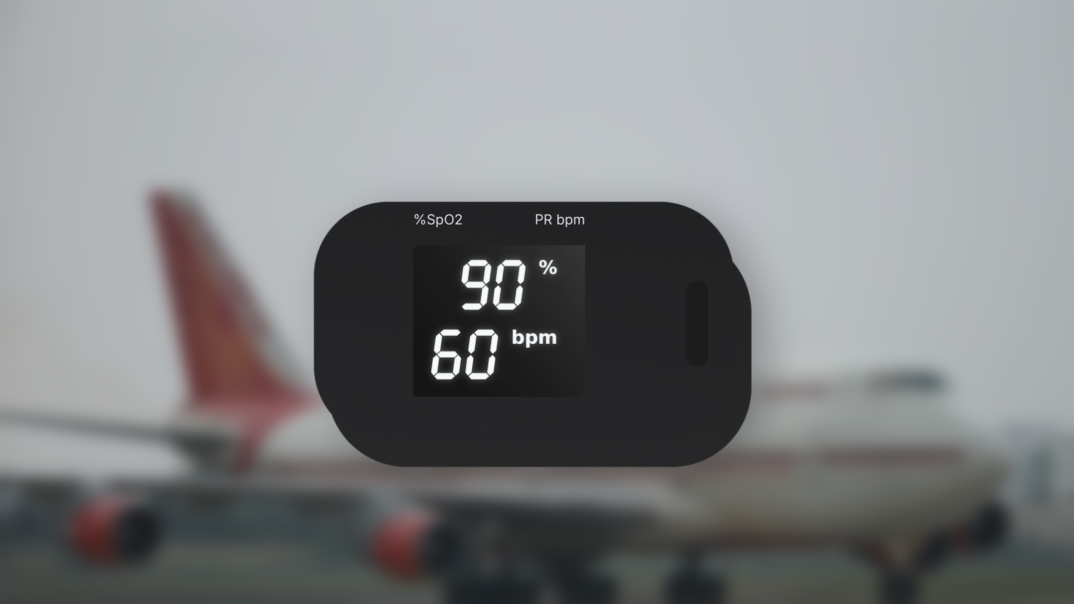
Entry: 90 %
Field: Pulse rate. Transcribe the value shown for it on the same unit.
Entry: 60 bpm
